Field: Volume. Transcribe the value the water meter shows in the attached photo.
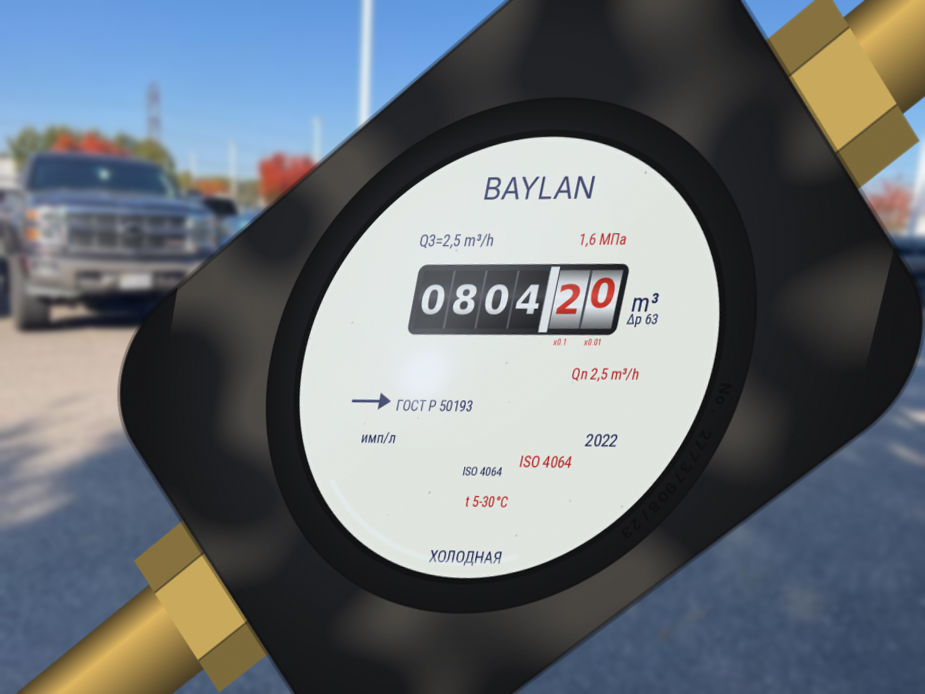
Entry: 804.20 m³
